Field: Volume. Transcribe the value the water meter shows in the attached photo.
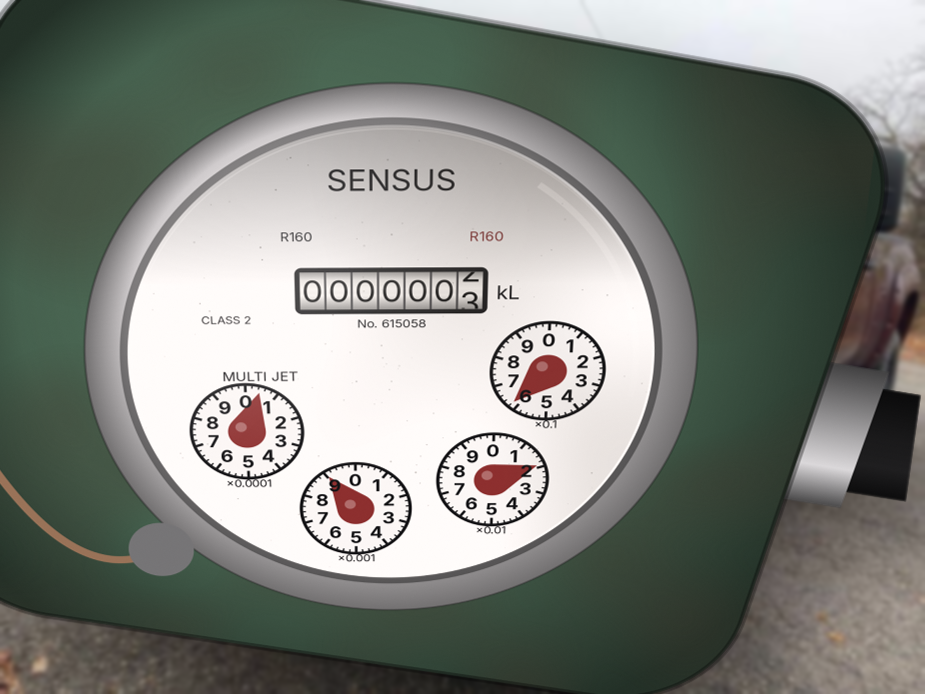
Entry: 2.6190 kL
